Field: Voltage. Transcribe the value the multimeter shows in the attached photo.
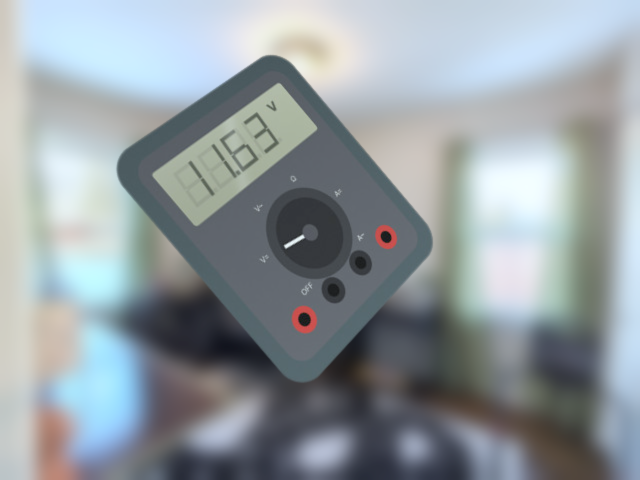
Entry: 11.63 V
